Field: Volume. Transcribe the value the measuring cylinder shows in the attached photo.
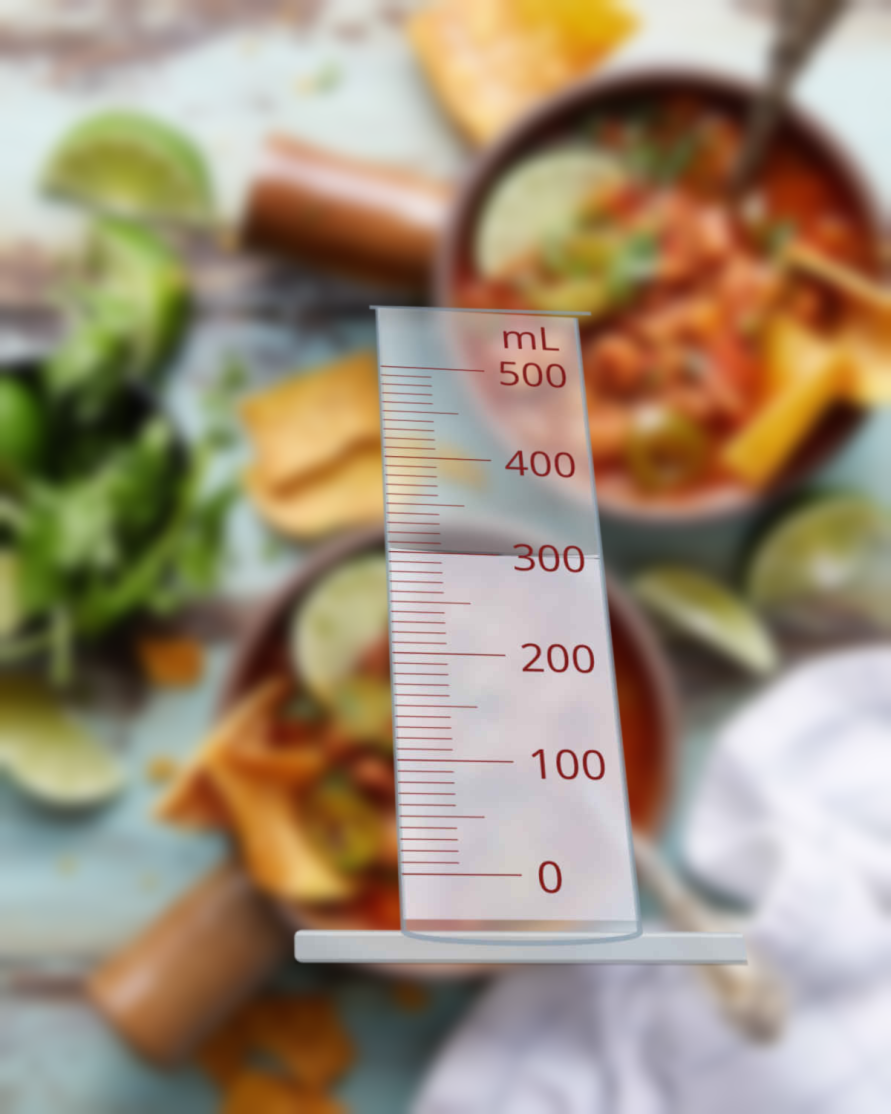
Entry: 300 mL
